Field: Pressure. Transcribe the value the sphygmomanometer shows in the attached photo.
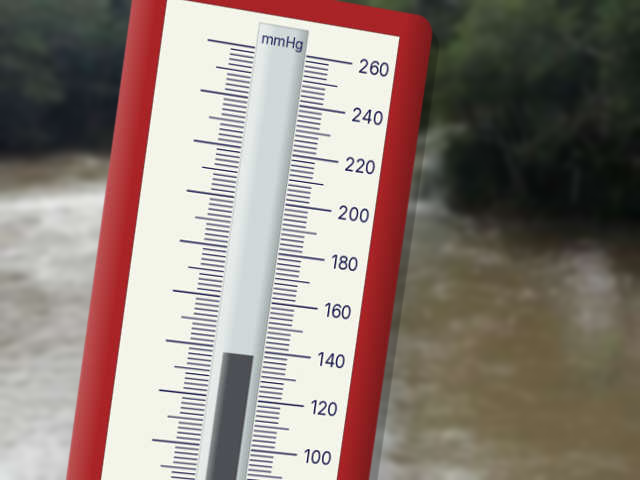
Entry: 138 mmHg
